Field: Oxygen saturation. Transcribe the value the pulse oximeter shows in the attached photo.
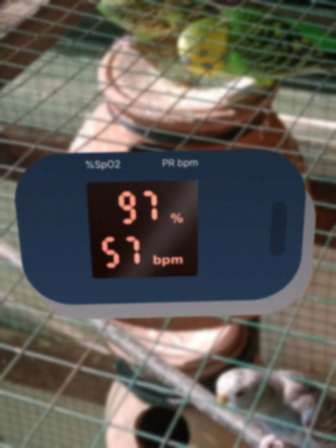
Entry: 97 %
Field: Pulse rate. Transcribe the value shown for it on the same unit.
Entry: 57 bpm
